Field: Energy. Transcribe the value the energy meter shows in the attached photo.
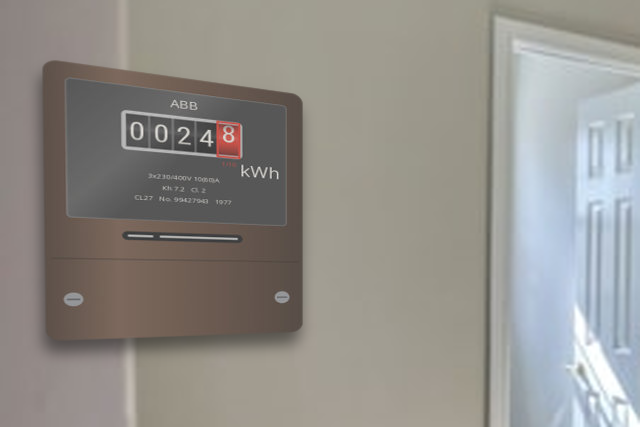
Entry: 24.8 kWh
